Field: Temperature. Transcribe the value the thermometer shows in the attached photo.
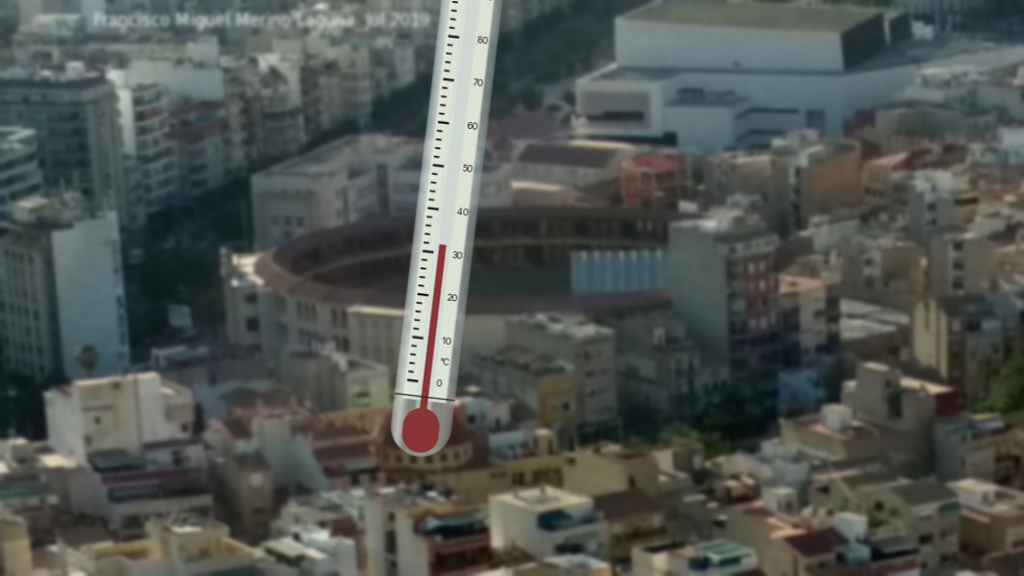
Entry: 32 °C
